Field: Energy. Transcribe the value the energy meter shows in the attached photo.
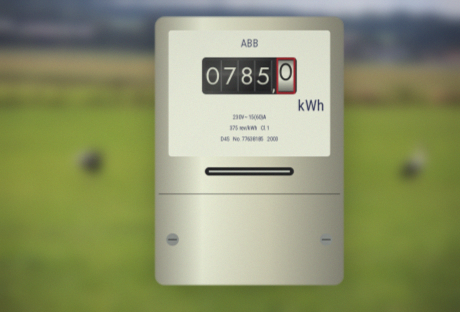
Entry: 785.0 kWh
